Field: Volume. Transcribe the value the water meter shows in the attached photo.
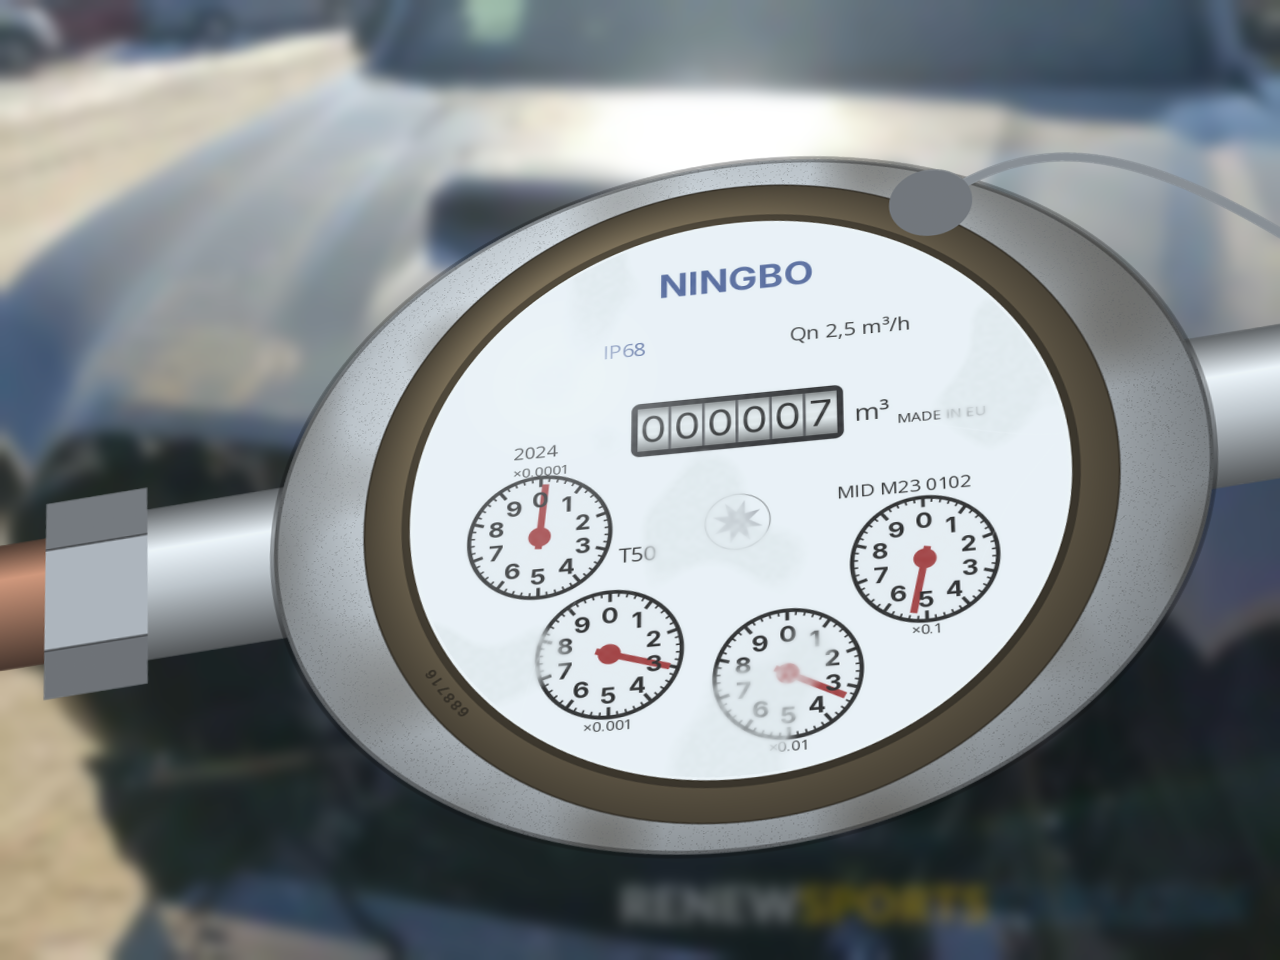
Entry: 7.5330 m³
